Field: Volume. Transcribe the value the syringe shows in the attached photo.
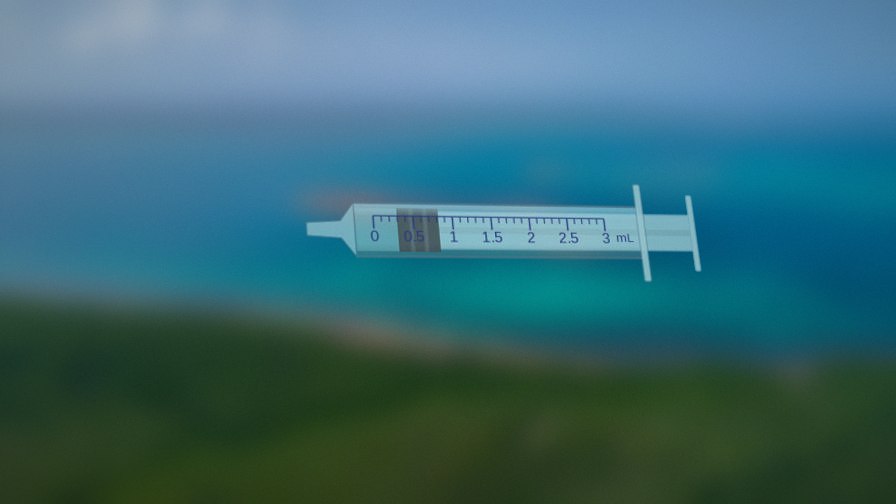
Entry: 0.3 mL
